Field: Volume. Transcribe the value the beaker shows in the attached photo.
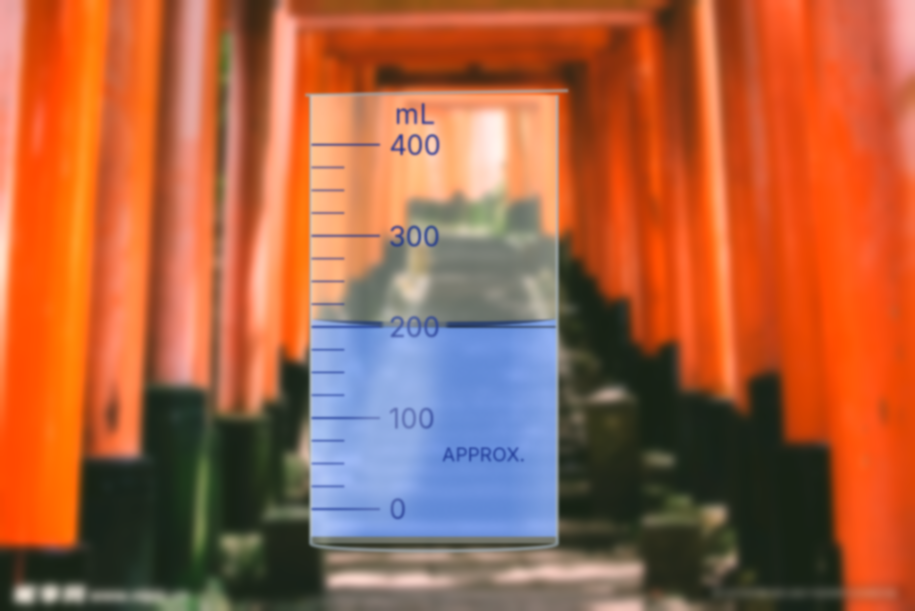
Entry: 200 mL
